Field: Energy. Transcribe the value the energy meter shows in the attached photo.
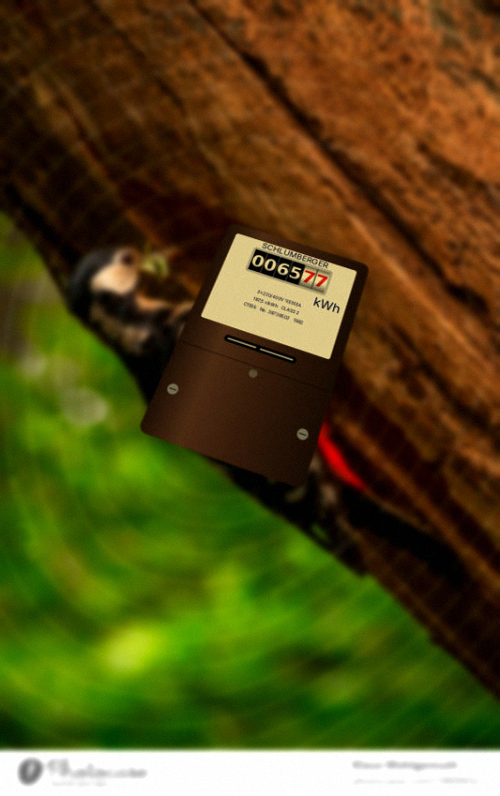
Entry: 65.77 kWh
